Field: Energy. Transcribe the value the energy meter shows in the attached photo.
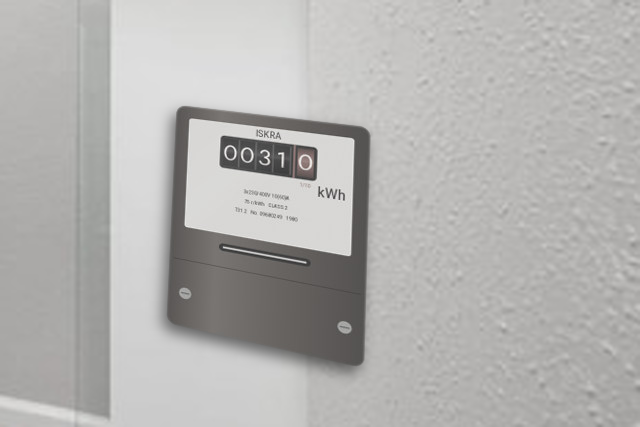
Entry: 31.0 kWh
